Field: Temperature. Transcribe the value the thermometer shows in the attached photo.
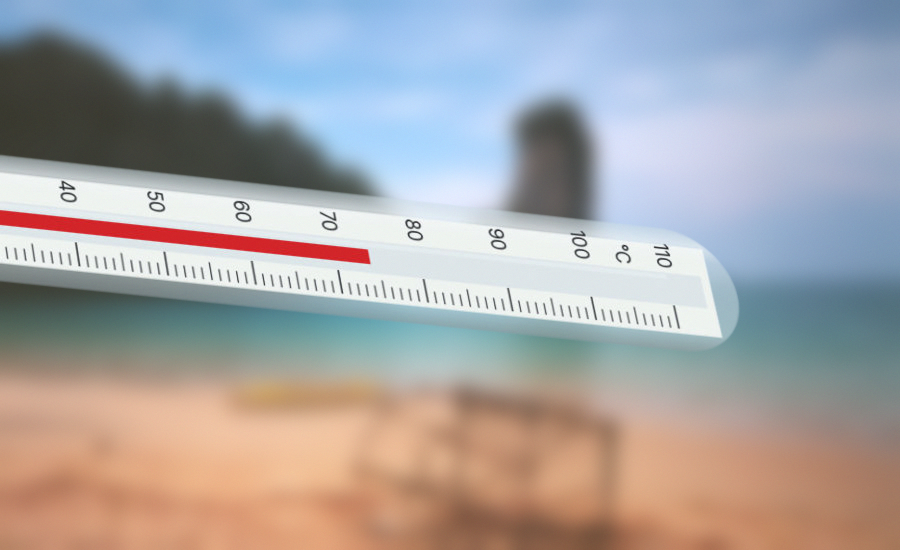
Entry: 74 °C
